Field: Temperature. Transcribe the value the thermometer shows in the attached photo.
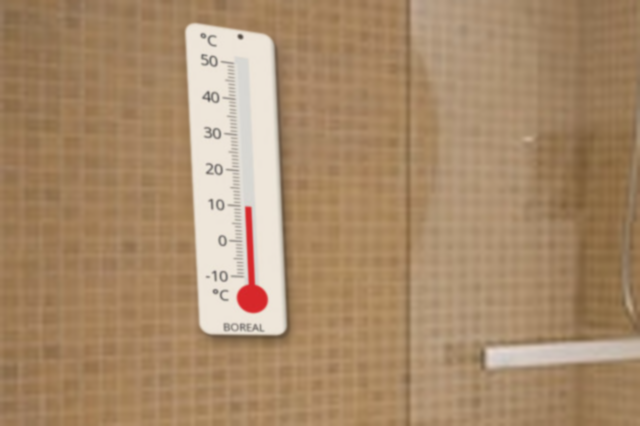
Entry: 10 °C
